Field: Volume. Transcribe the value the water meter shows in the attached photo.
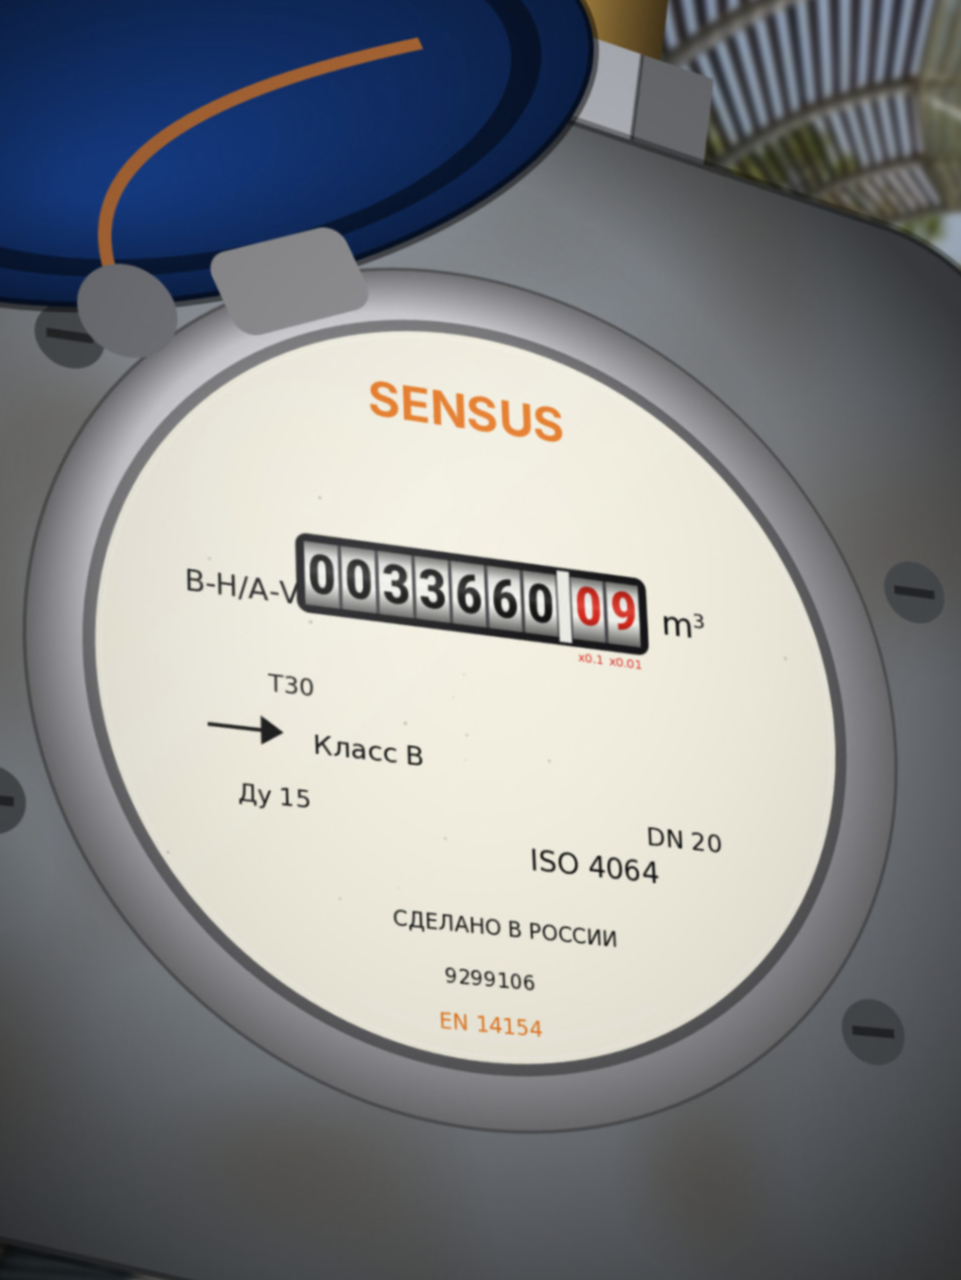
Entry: 33660.09 m³
